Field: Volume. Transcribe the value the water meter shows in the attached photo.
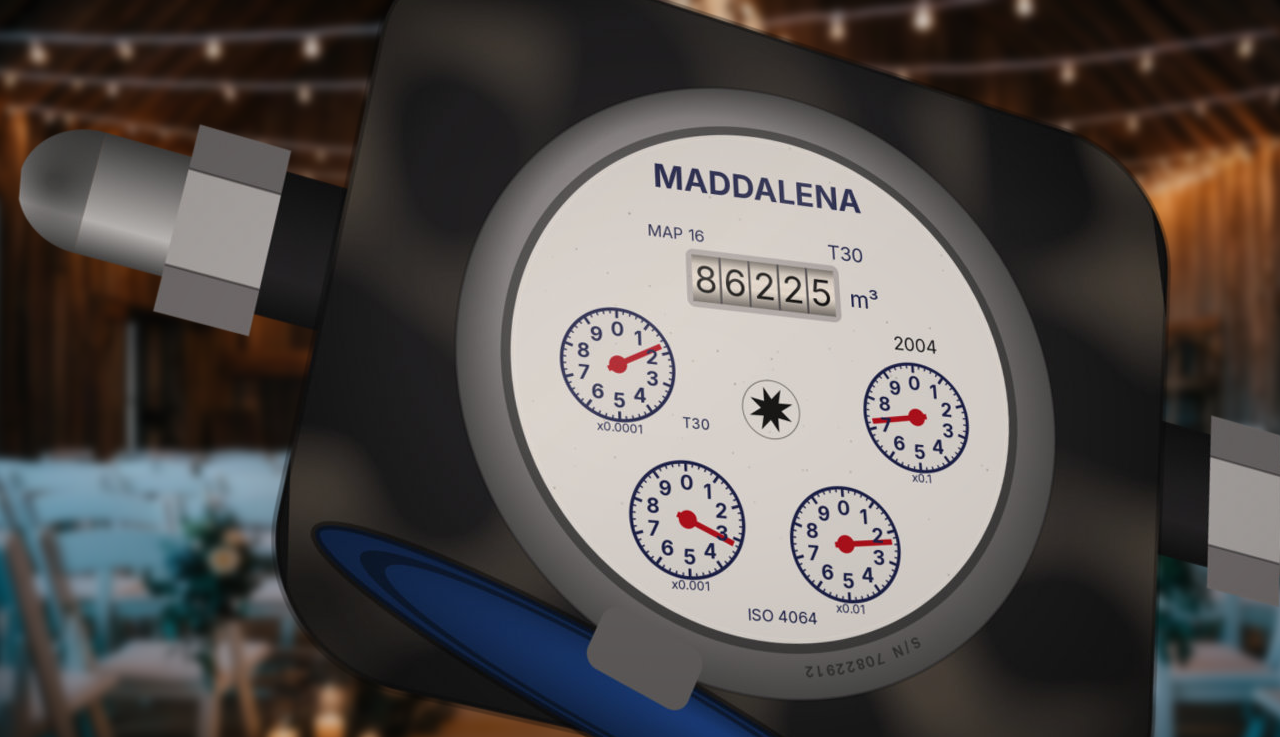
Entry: 86225.7231 m³
